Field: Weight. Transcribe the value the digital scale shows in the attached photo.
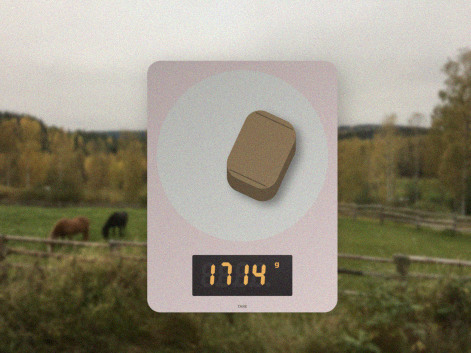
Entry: 1714 g
